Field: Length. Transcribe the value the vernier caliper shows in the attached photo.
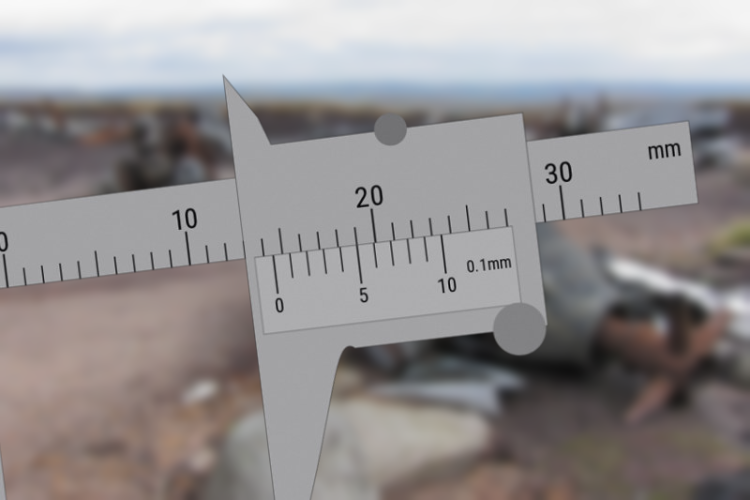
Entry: 14.5 mm
